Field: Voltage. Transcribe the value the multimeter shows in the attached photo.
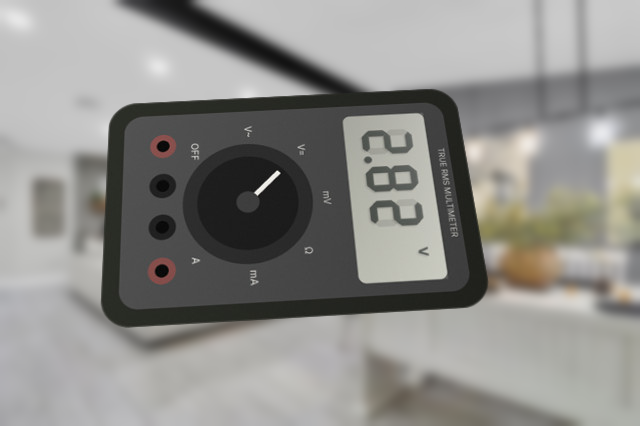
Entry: 2.82 V
